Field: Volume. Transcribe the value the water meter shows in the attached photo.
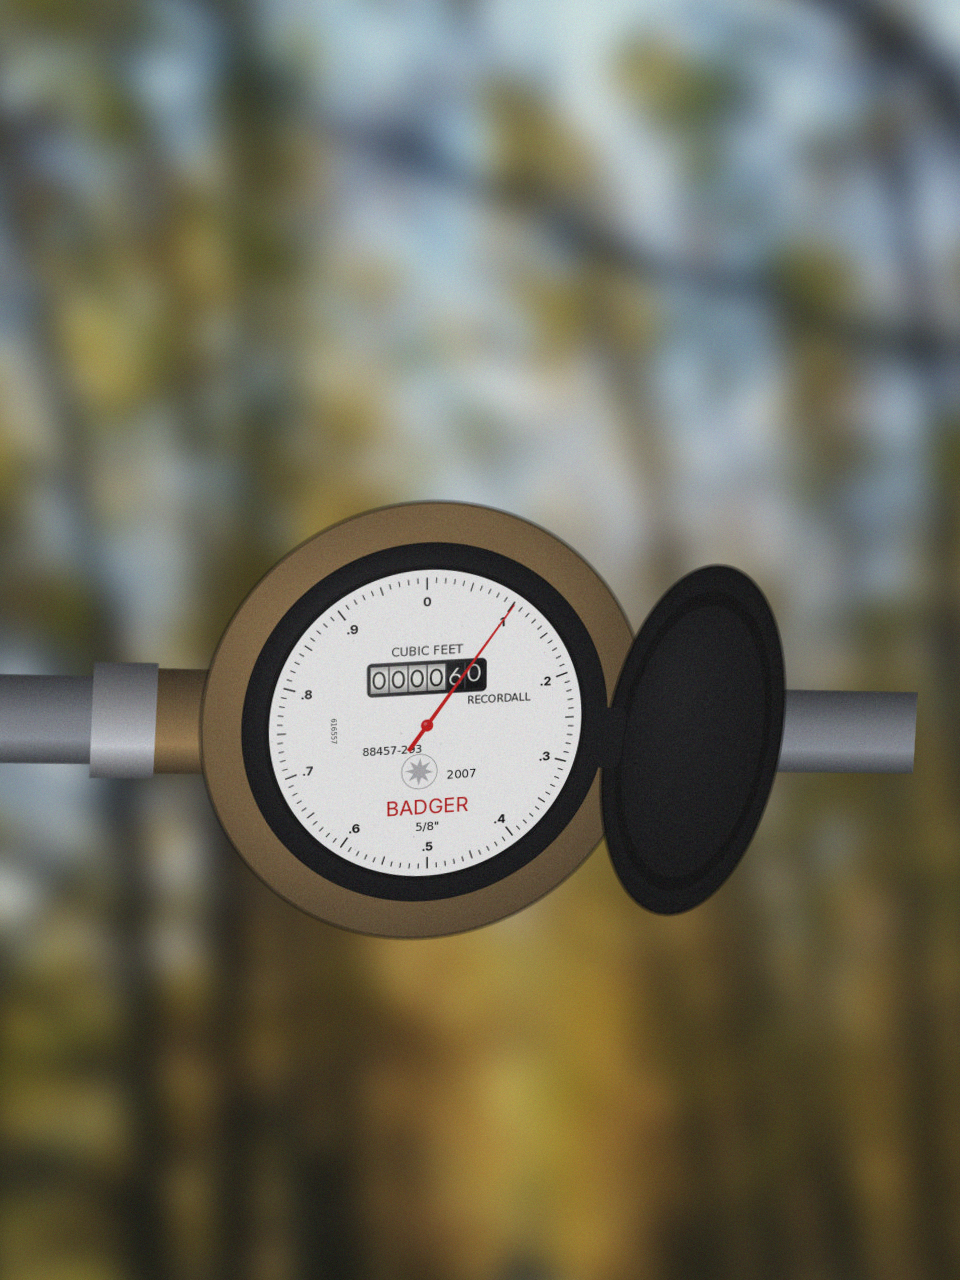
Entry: 60.10 ft³
